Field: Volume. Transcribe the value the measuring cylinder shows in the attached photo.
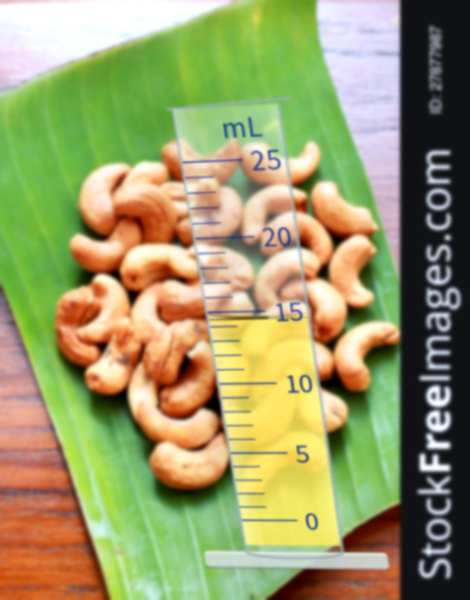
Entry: 14.5 mL
